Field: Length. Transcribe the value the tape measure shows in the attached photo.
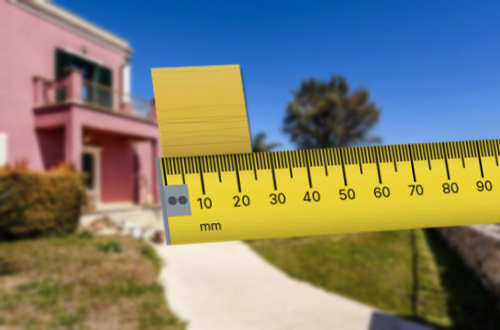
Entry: 25 mm
